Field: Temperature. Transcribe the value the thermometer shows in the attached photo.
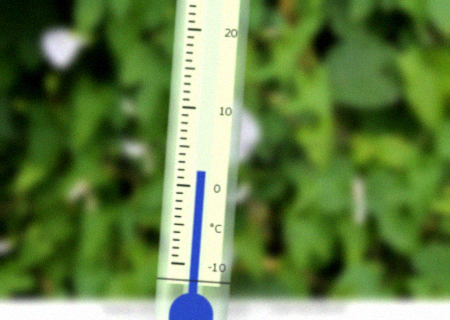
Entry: 2 °C
